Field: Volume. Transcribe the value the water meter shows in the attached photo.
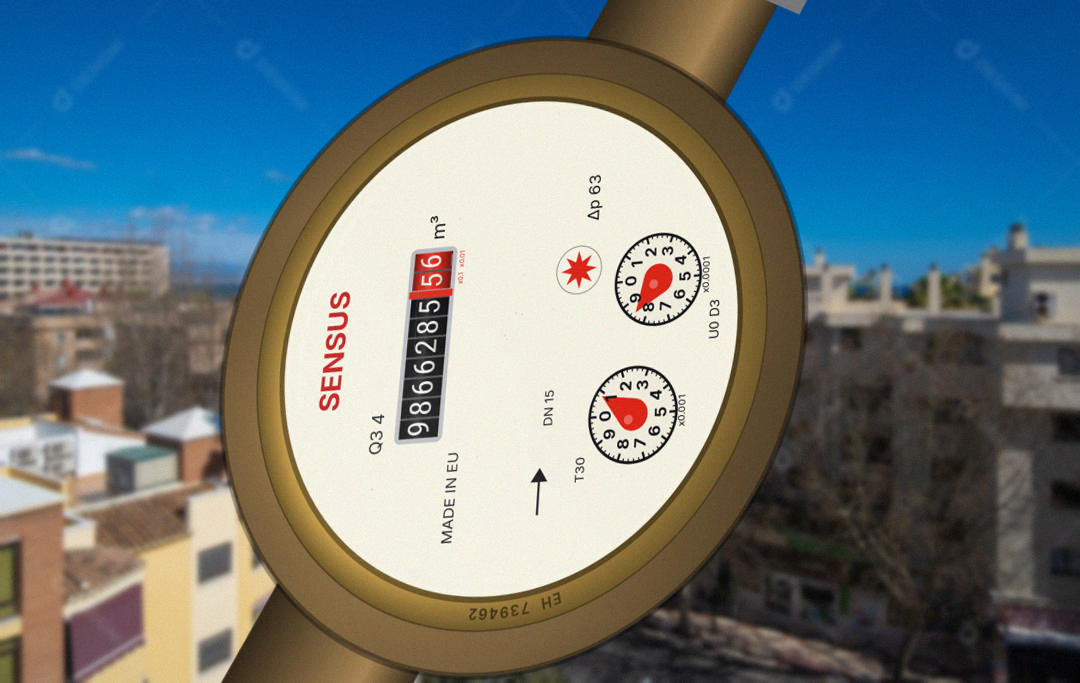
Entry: 9866285.5608 m³
